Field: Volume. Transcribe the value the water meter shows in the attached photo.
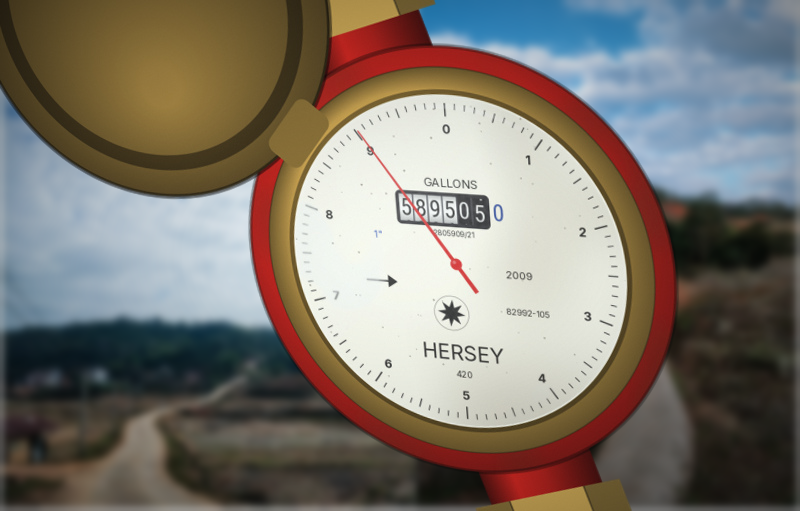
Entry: 5895049.0 gal
